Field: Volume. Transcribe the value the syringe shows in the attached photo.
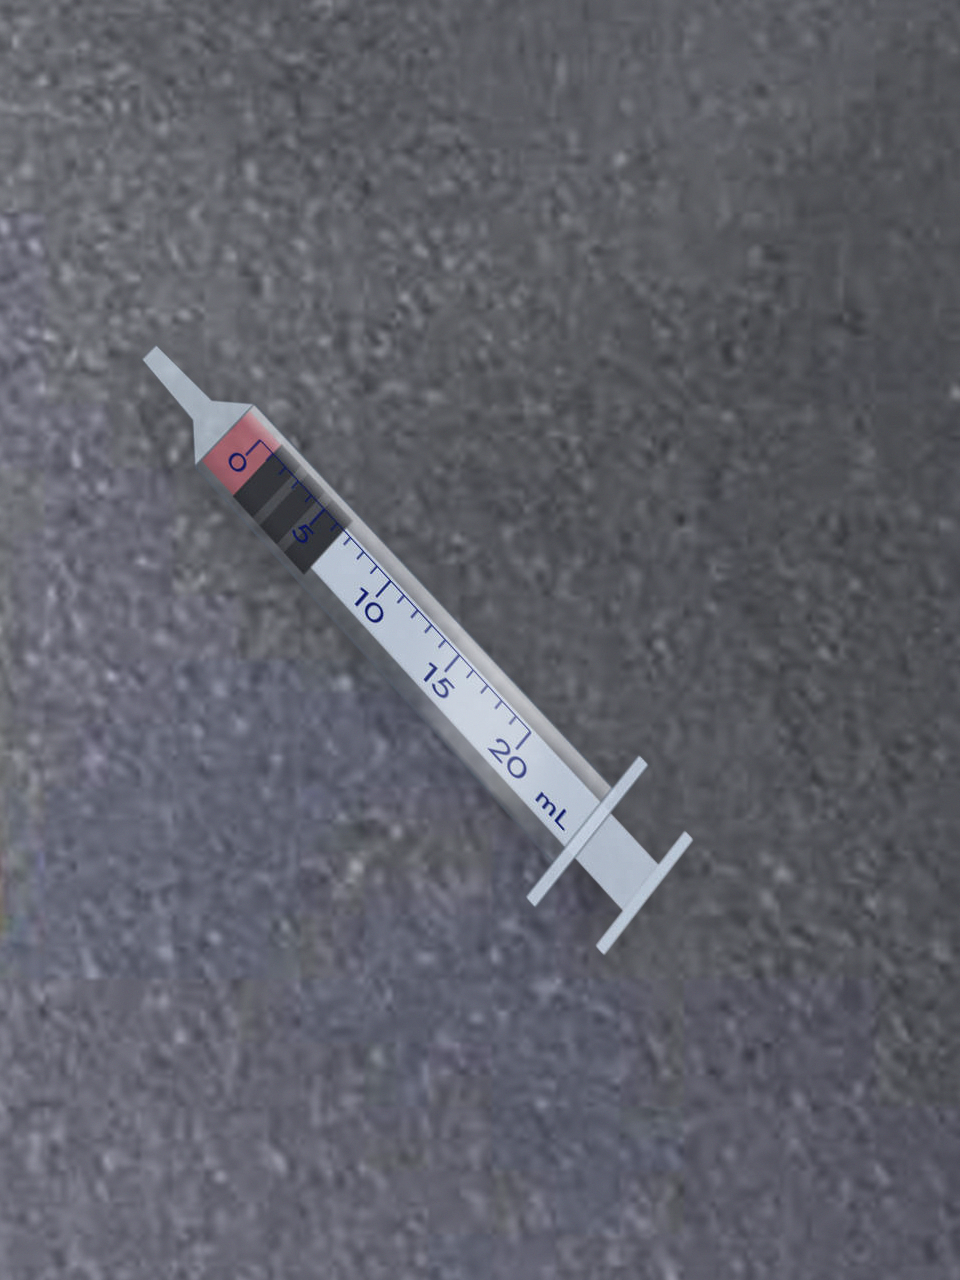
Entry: 1 mL
